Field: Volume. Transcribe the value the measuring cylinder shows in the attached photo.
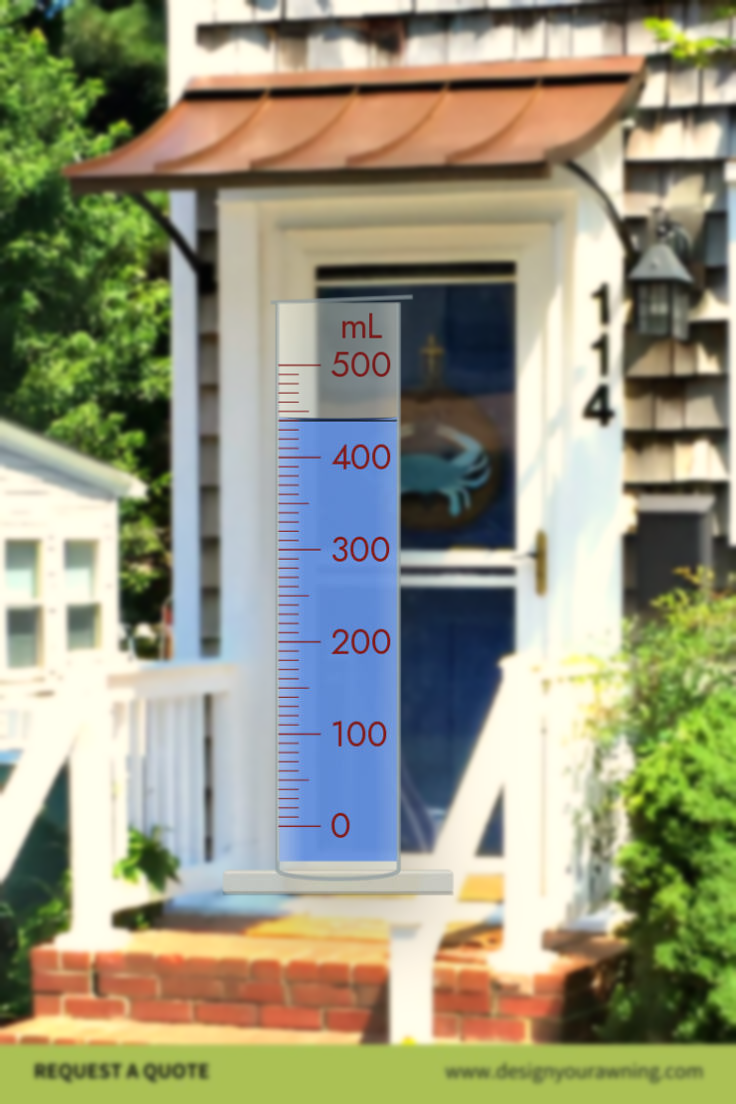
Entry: 440 mL
